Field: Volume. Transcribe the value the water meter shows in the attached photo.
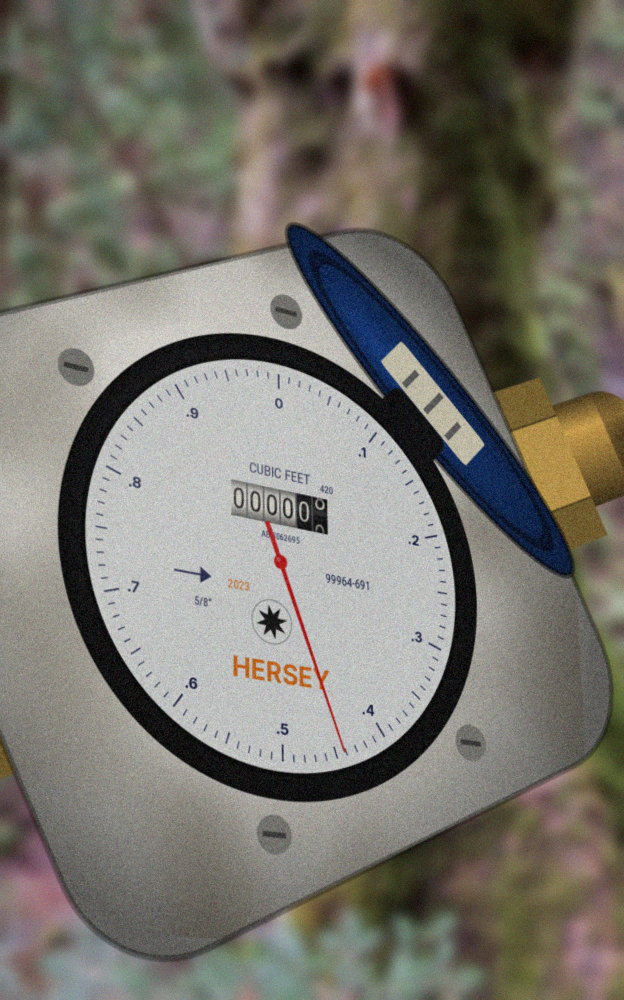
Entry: 8.44 ft³
